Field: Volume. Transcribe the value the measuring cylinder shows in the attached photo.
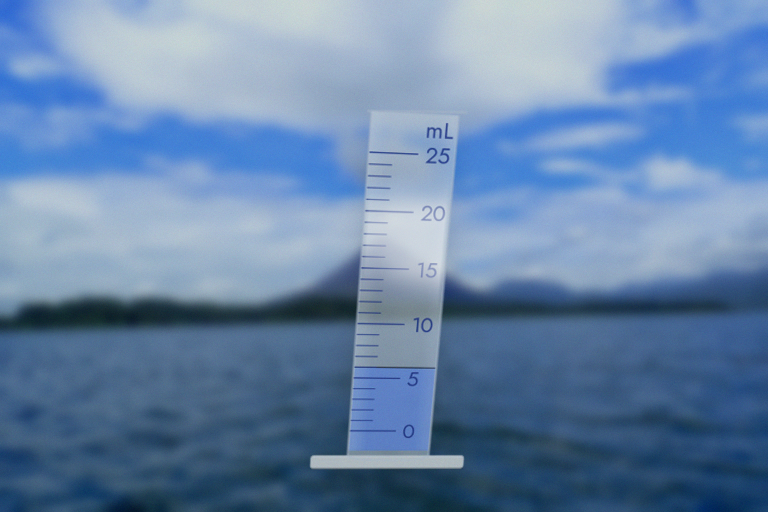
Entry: 6 mL
